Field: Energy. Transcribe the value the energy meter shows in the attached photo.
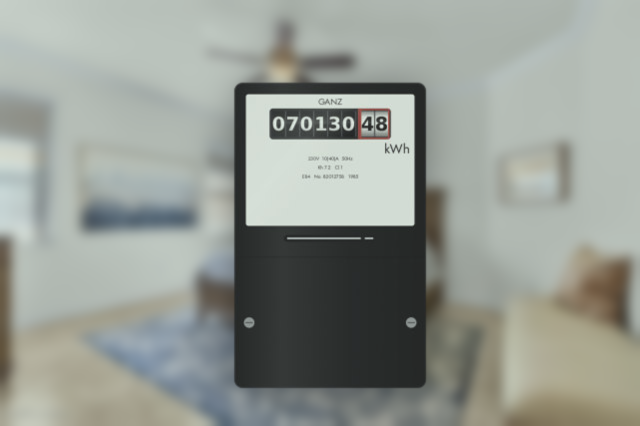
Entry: 70130.48 kWh
